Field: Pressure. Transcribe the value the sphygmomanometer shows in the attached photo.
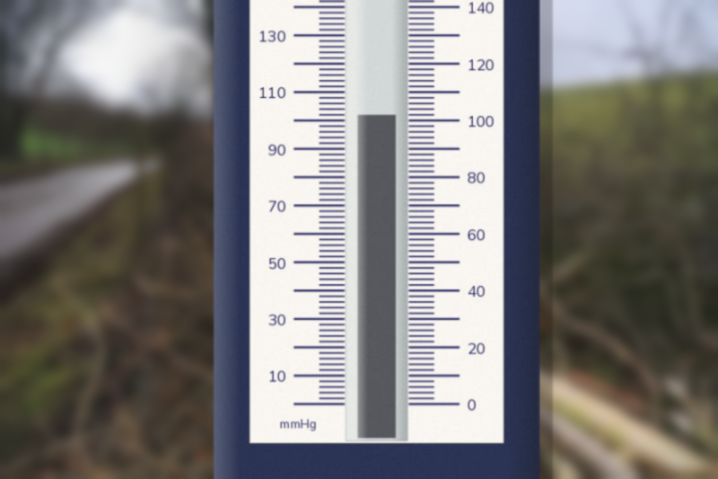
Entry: 102 mmHg
